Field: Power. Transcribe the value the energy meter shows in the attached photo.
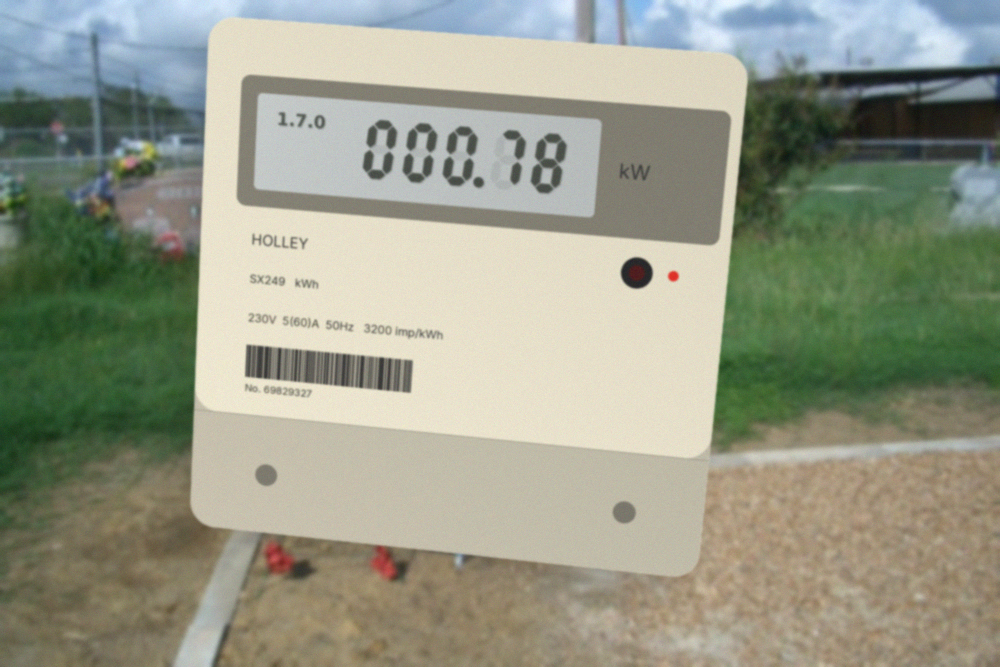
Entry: 0.78 kW
